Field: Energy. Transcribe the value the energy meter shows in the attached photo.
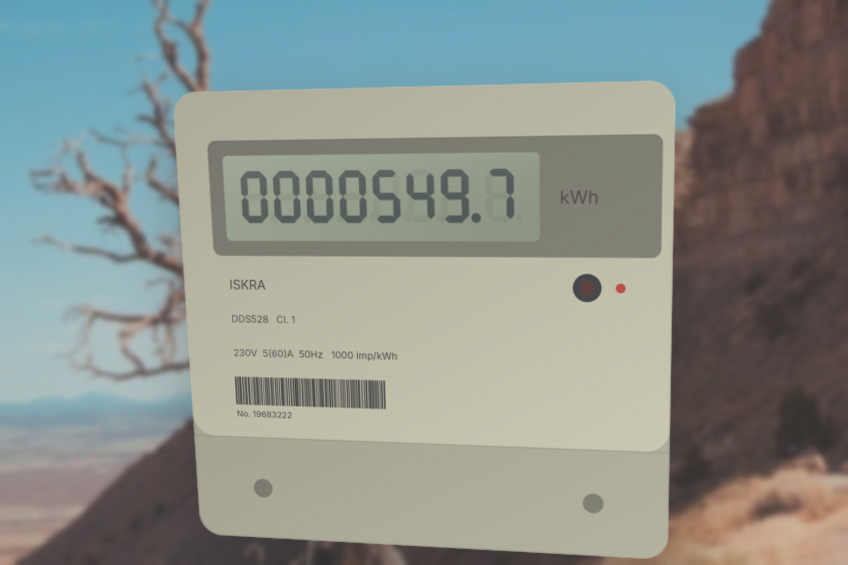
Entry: 549.7 kWh
